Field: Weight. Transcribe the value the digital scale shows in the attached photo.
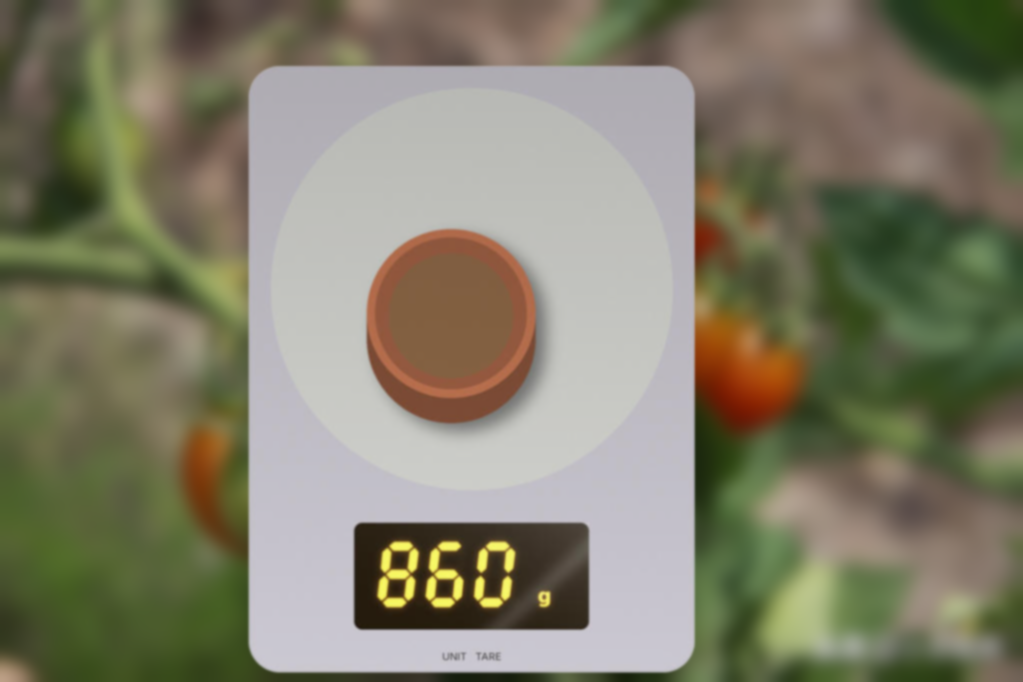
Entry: 860 g
